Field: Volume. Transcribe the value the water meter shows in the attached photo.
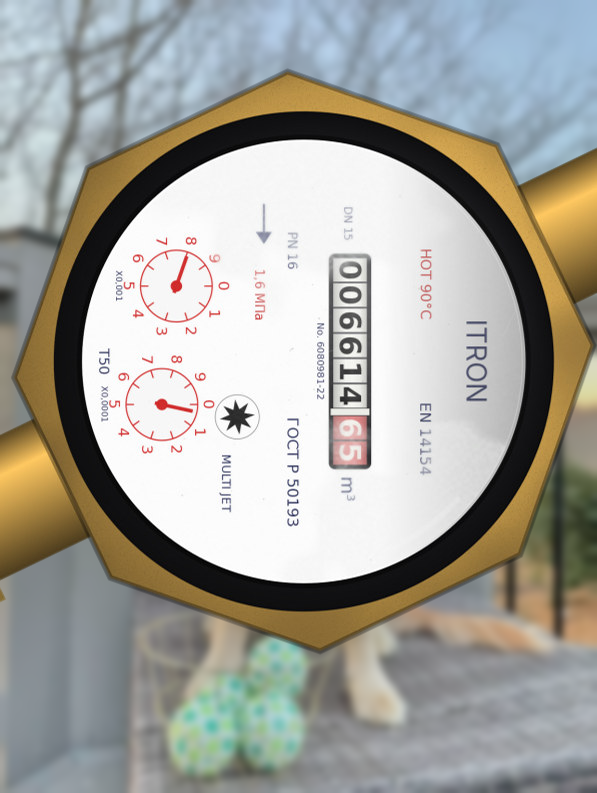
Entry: 6614.6580 m³
